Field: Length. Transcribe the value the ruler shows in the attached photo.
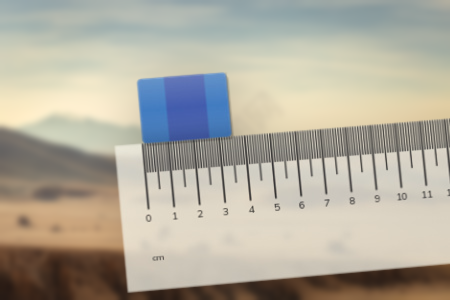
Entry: 3.5 cm
